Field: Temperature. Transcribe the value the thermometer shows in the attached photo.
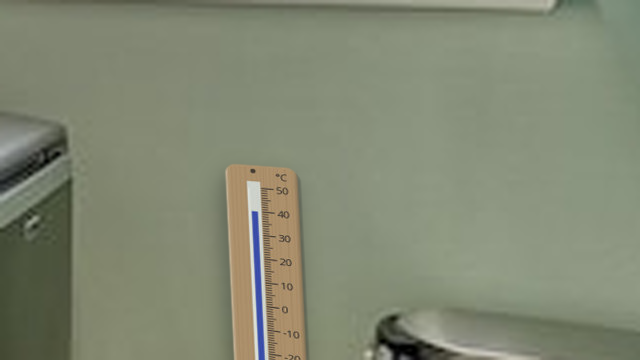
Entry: 40 °C
